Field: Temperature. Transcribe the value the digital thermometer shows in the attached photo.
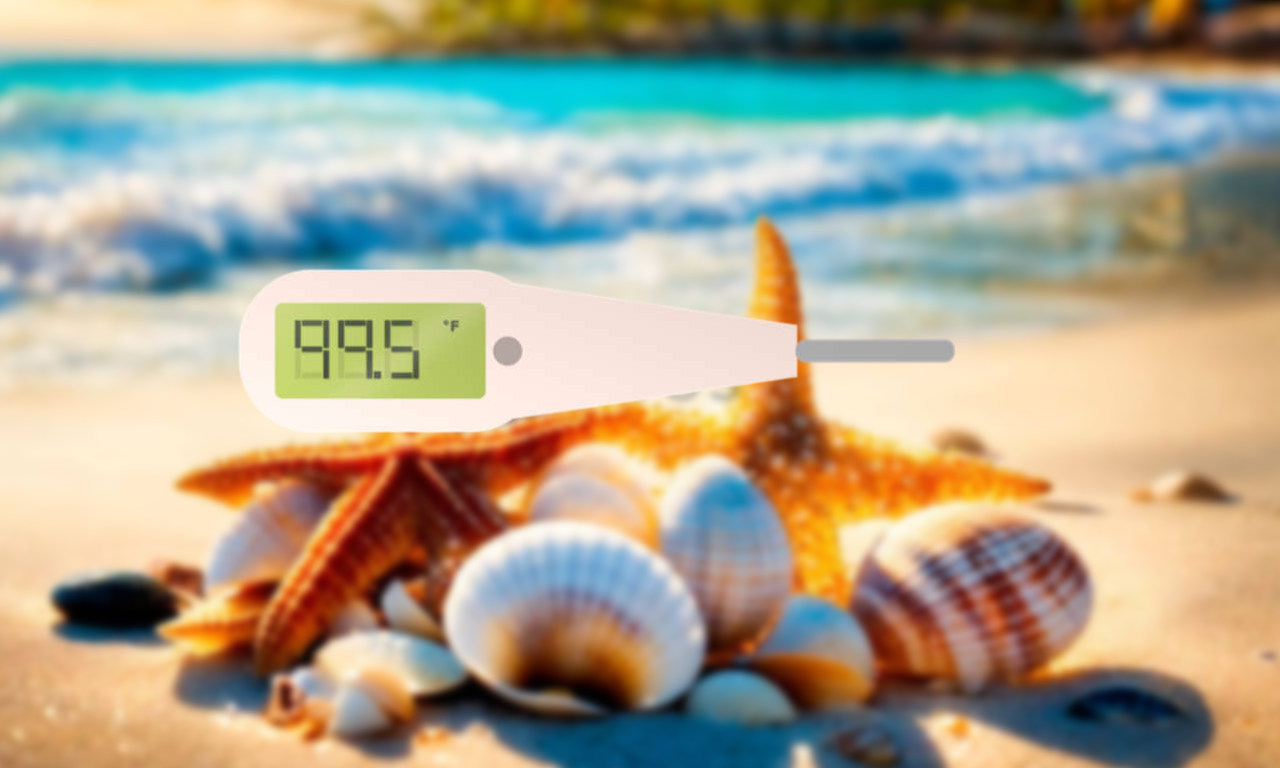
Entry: 99.5 °F
